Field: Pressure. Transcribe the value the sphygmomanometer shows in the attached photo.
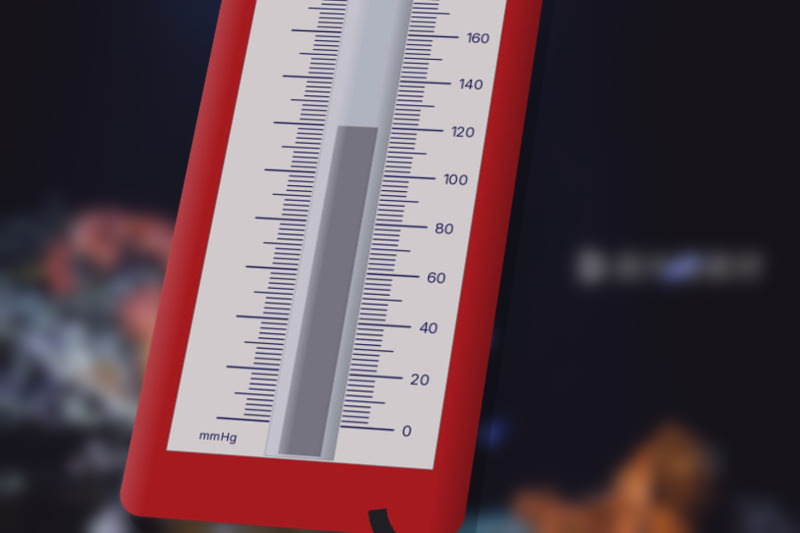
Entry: 120 mmHg
